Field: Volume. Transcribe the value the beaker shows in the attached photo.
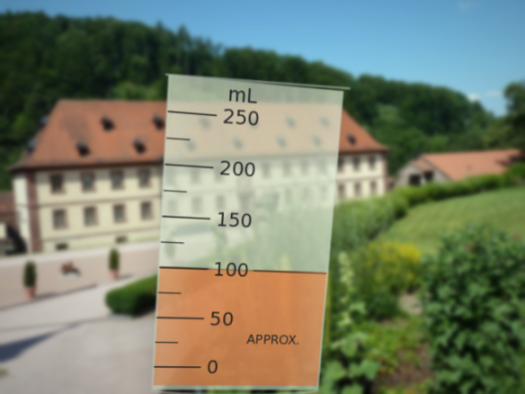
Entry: 100 mL
